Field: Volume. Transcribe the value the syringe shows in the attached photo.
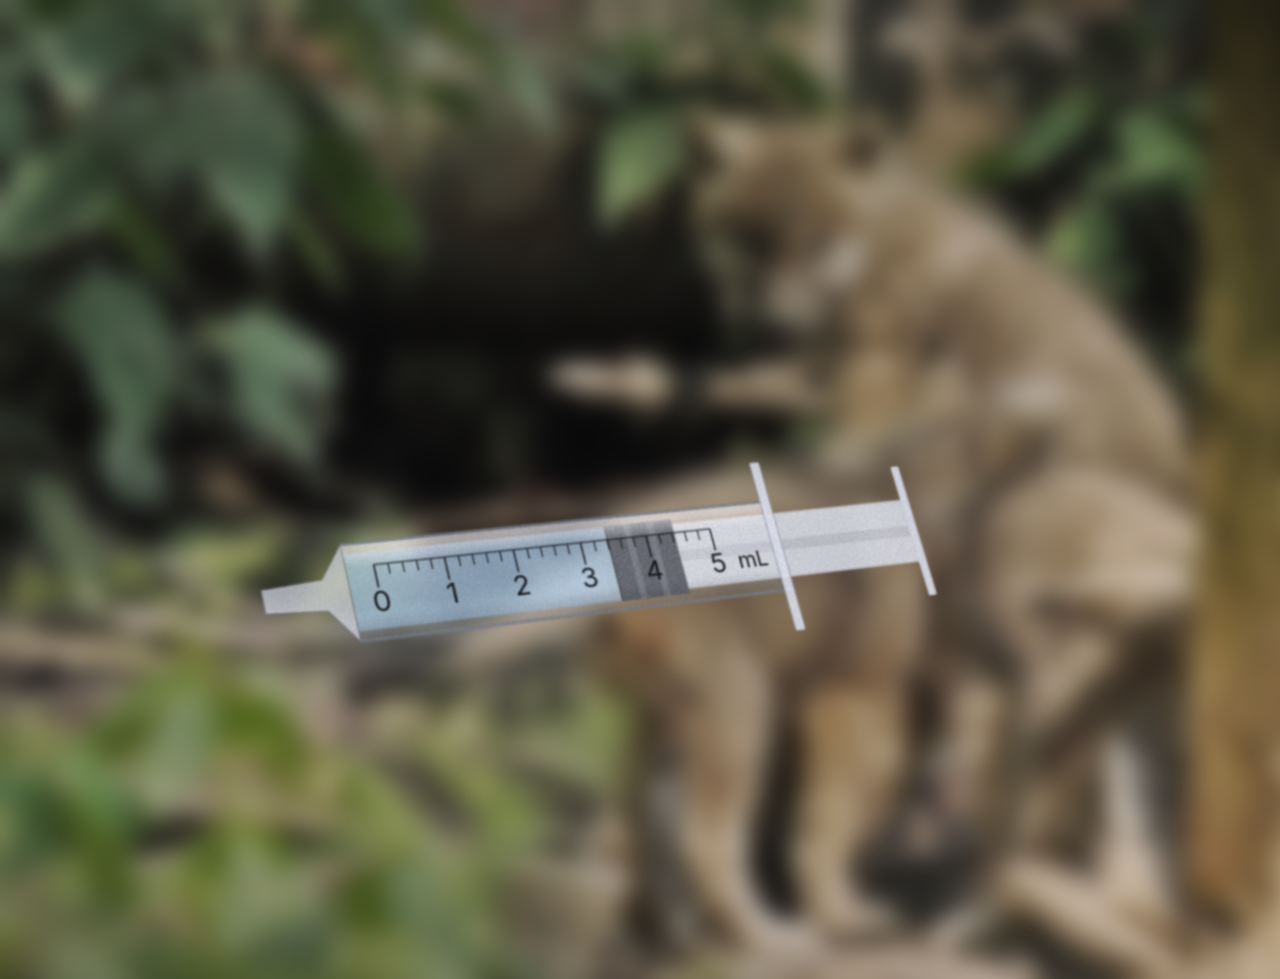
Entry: 3.4 mL
